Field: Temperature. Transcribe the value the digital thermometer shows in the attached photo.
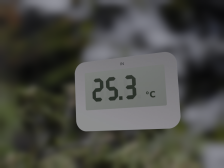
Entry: 25.3 °C
